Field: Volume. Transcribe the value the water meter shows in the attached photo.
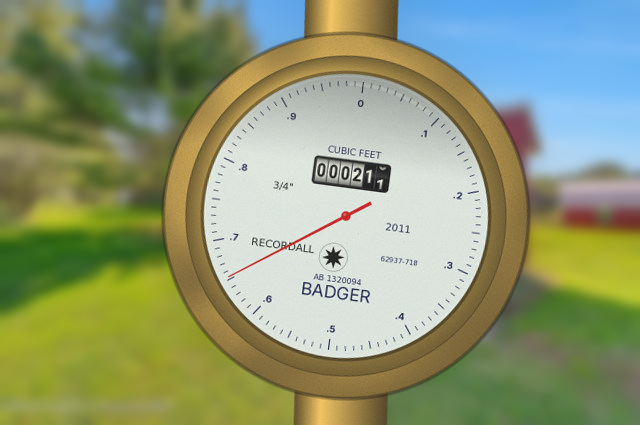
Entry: 210.65 ft³
